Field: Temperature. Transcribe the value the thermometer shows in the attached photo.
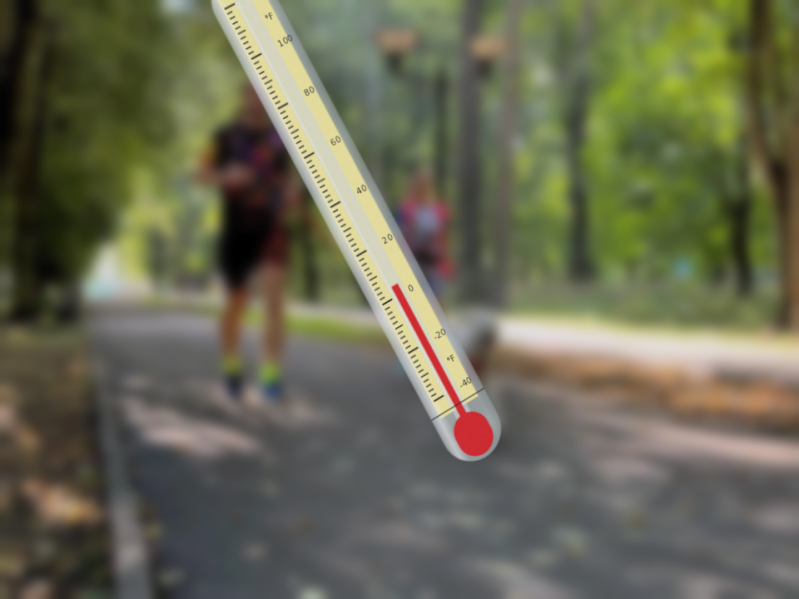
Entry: 4 °F
